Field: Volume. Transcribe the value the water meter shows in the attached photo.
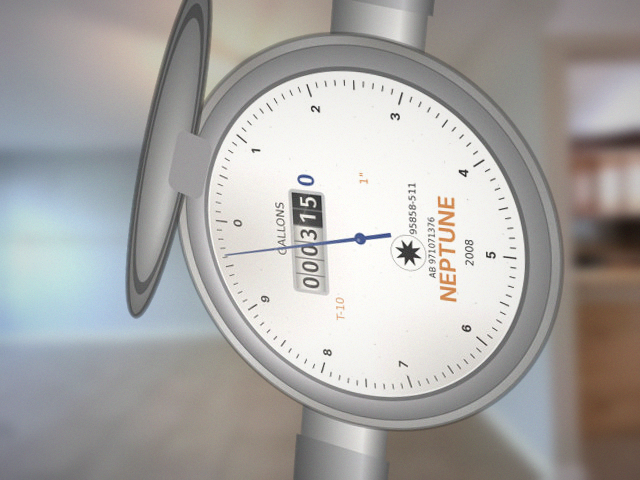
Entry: 3149.6 gal
